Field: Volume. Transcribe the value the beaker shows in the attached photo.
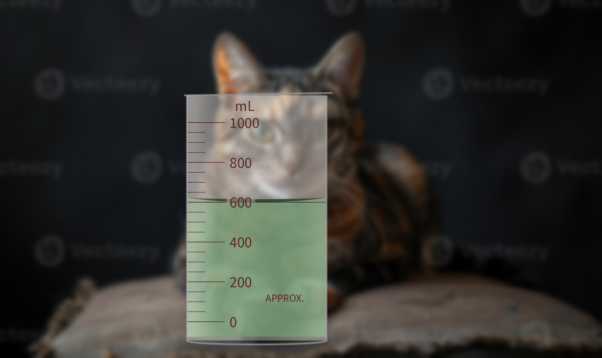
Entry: 600 mL
